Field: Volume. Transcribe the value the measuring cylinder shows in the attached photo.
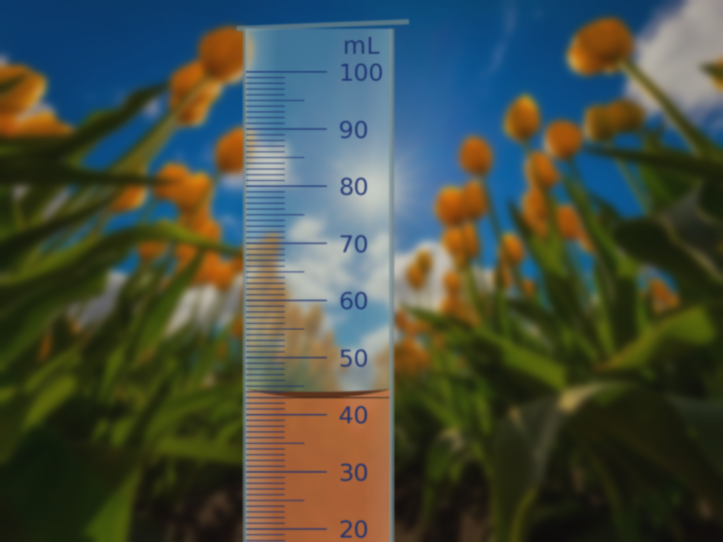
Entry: 43 mL
